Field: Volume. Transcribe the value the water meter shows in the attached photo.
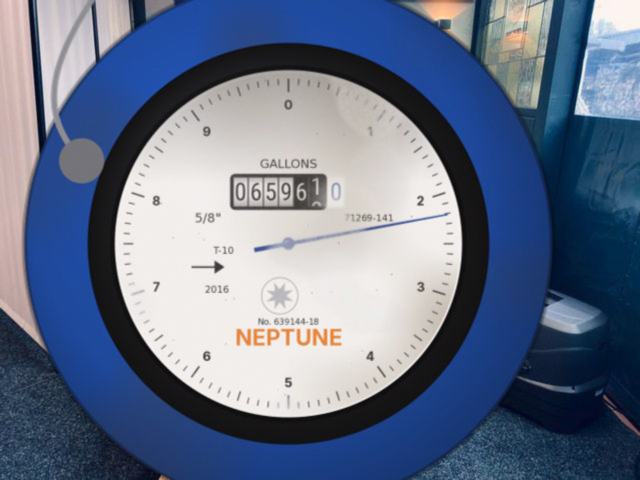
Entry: 659612.2 gal
